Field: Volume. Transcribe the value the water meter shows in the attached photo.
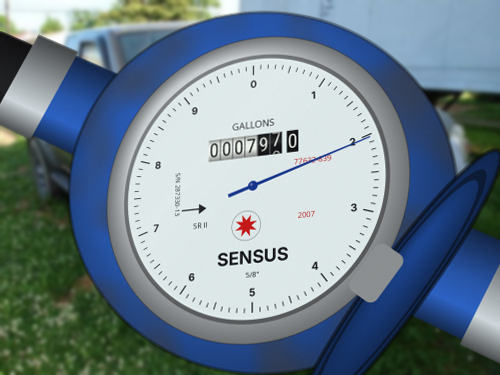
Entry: 7972.0 gal
